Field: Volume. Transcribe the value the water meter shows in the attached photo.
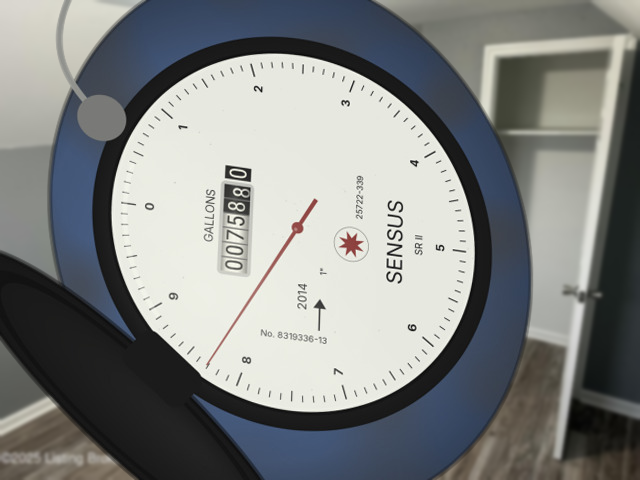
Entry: 75878.3 gal
